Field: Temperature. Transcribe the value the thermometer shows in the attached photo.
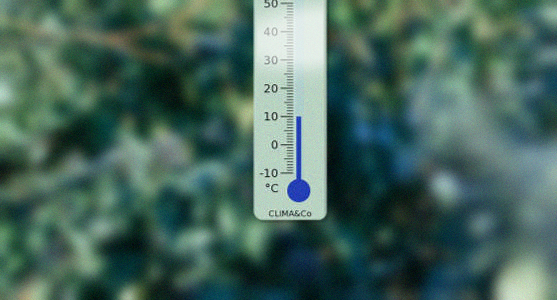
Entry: 10 °C
